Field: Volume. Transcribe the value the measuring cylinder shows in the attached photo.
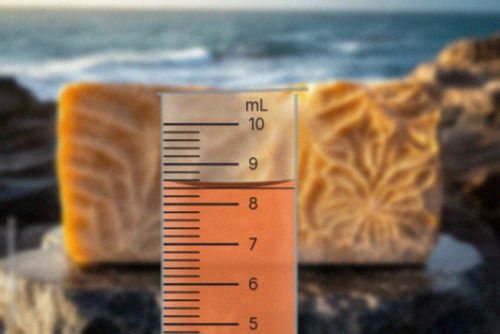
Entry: 8.4 mL
